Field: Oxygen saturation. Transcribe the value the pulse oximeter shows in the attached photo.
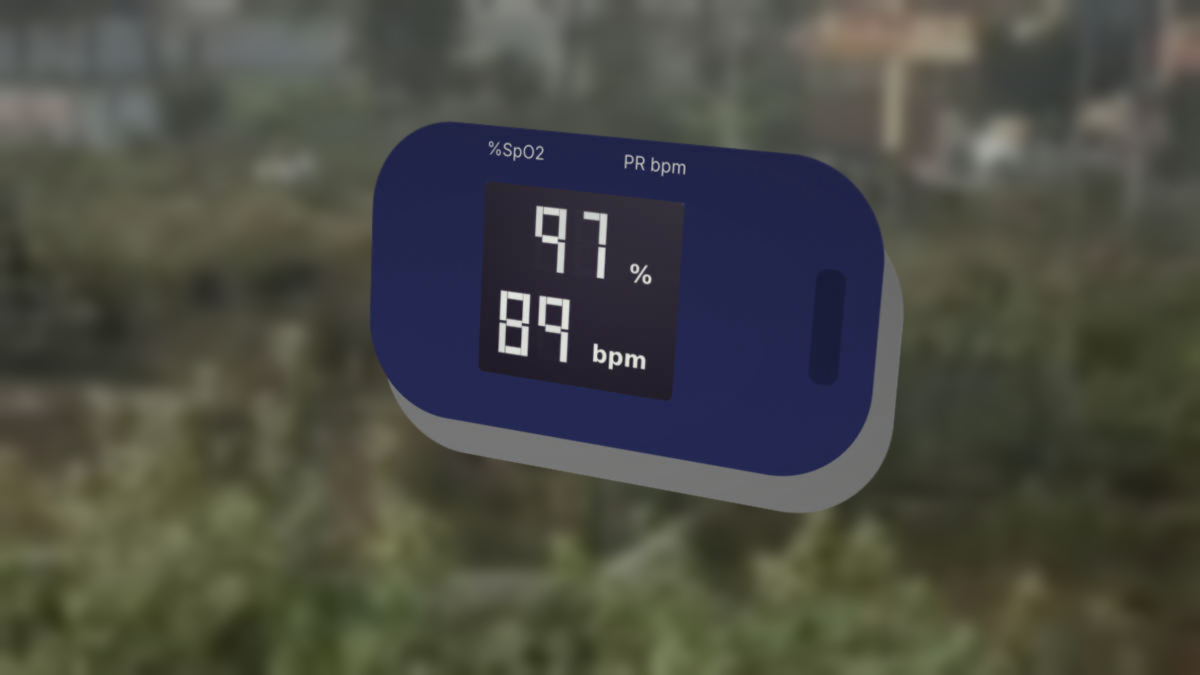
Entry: 97 %
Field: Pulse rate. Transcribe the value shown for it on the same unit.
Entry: 89 bpm
